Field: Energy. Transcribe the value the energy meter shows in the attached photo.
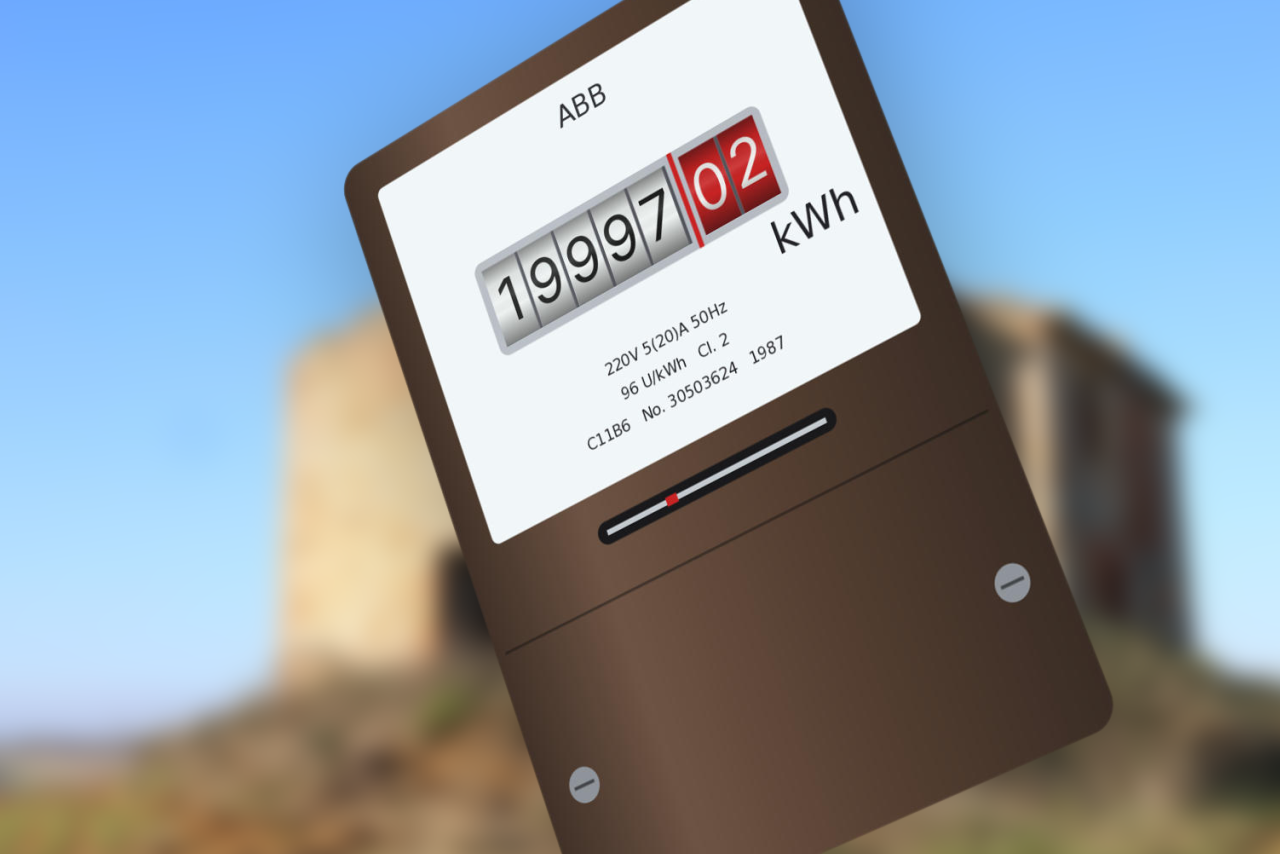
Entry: 19997.02 kWh
